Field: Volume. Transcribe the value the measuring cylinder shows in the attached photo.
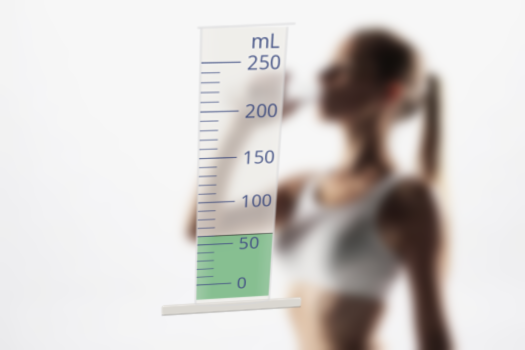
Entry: 60 mL
